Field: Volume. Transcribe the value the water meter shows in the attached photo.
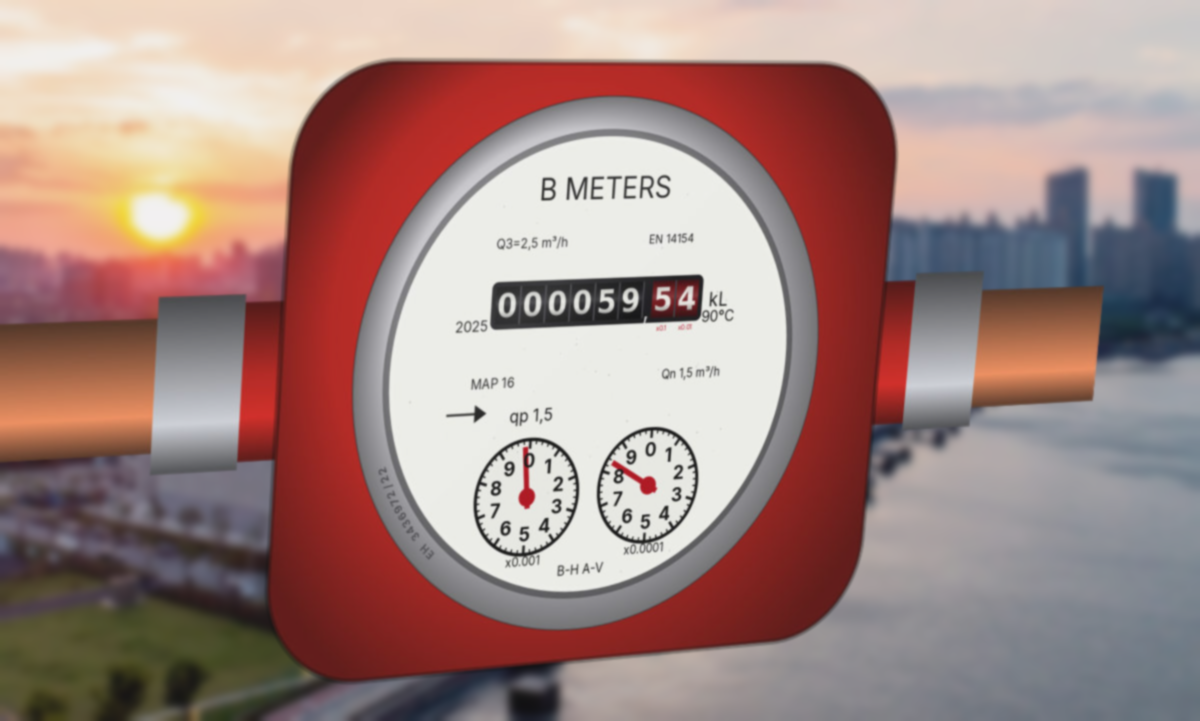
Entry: 59.5398 kL
